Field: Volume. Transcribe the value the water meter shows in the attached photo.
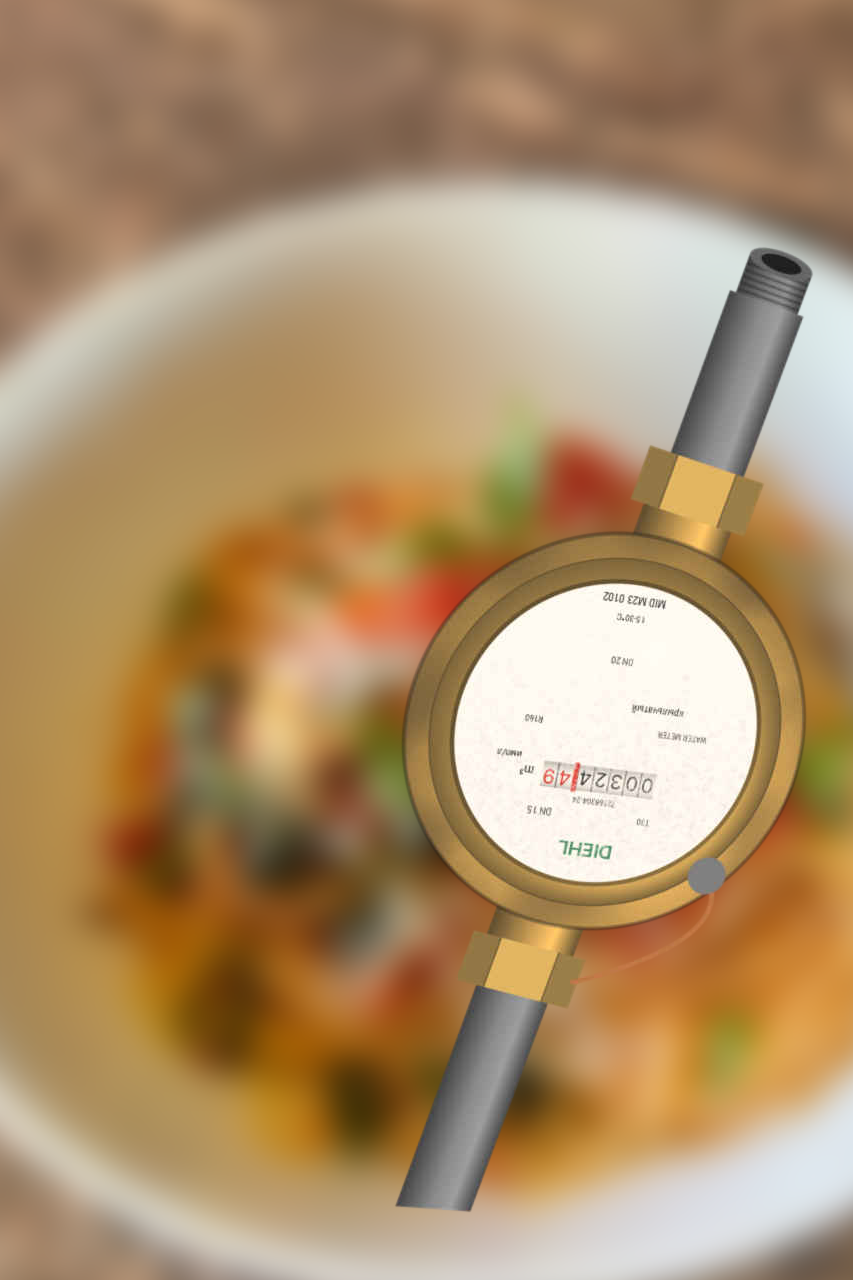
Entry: 324.49 m³
